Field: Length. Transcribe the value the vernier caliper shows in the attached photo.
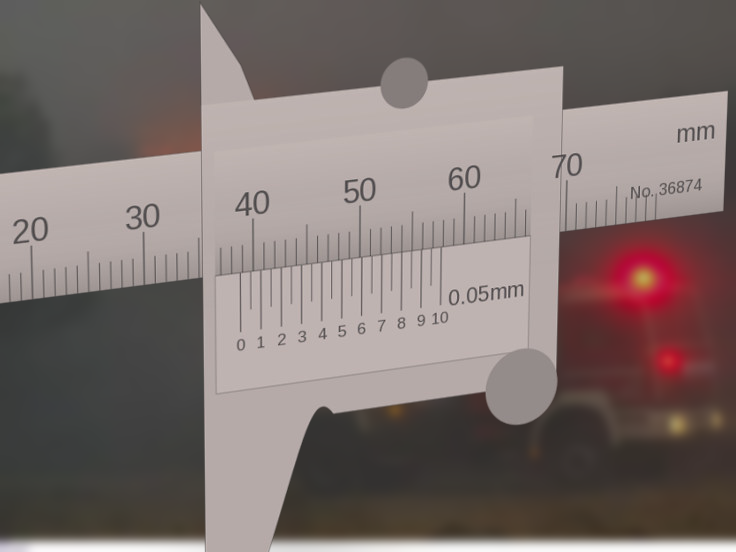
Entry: 38.8 mm
